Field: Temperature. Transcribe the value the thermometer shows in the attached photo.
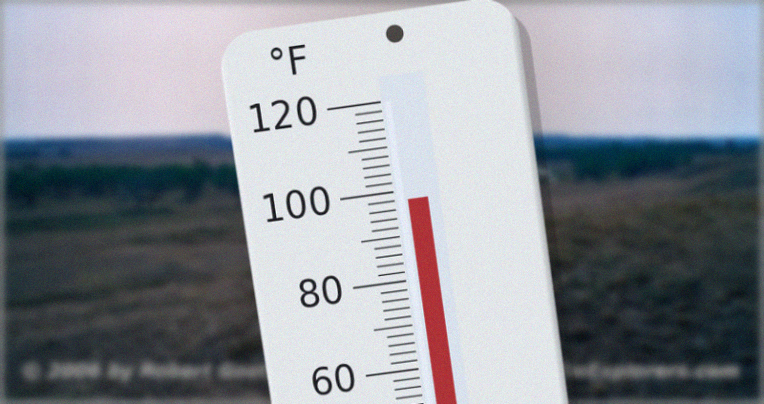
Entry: 98 °F
